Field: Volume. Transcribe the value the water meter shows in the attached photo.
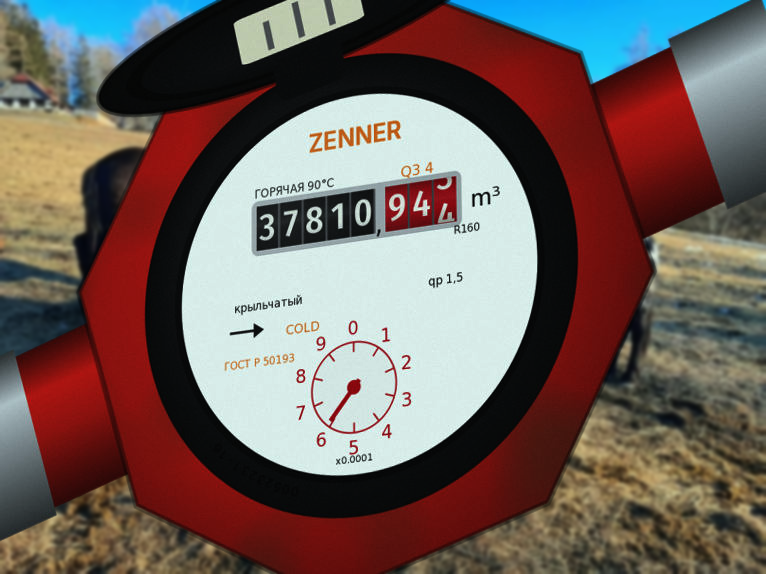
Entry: 37810.9436 m³
